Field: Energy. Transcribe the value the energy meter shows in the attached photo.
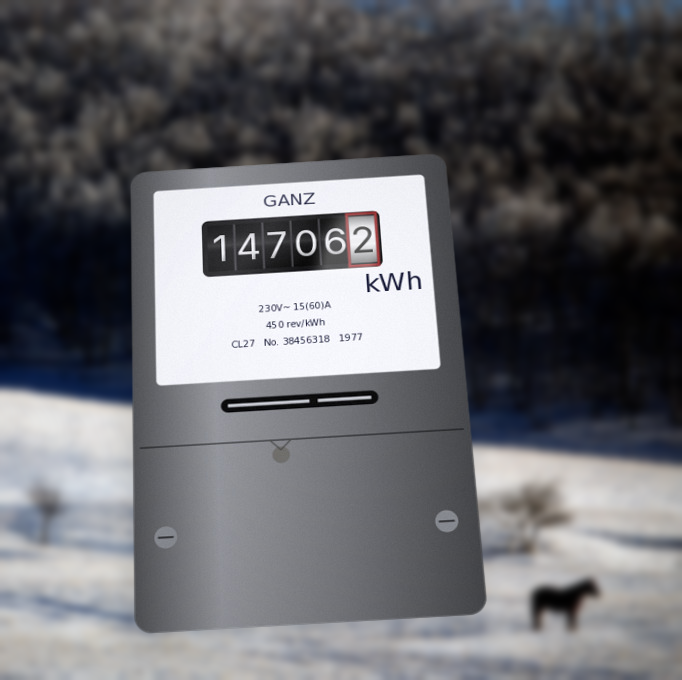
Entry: 14706.2 kWh
